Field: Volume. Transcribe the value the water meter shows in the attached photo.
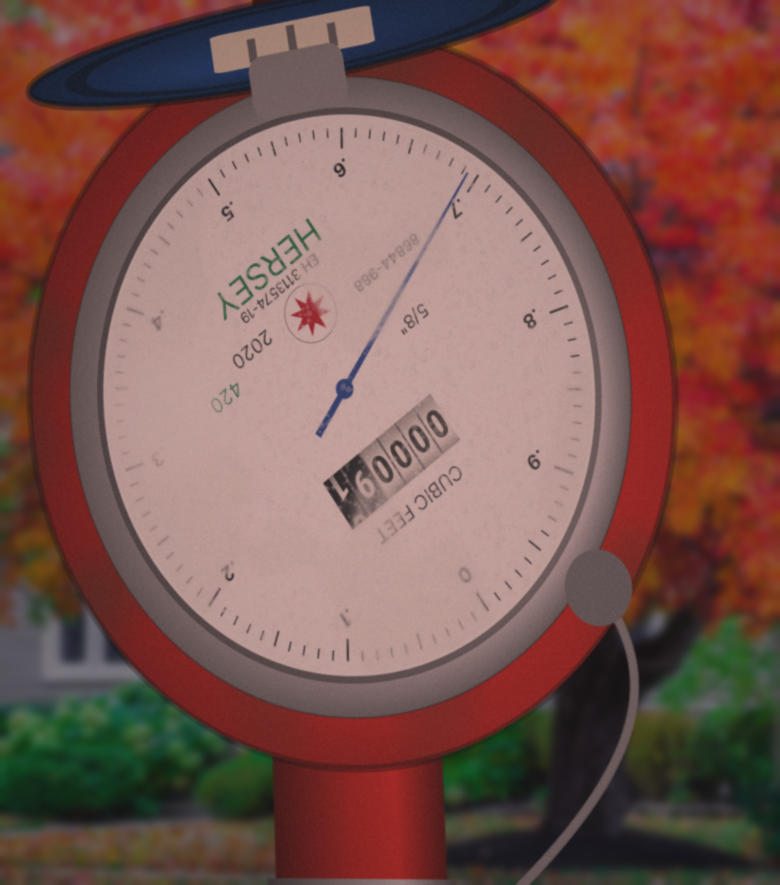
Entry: 90.69 ft³
